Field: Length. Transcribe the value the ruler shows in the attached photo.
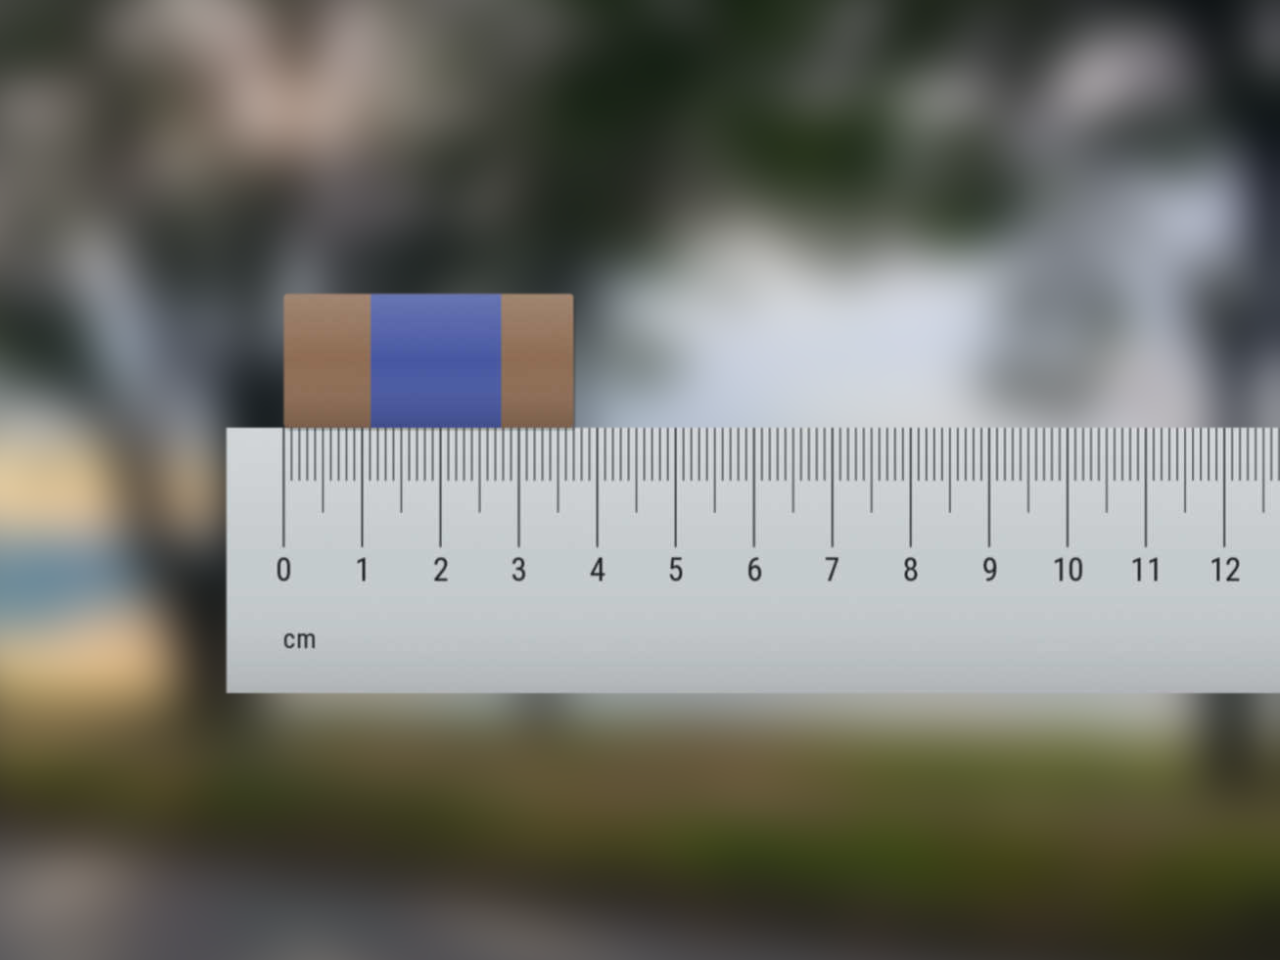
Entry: 3.7 cm
